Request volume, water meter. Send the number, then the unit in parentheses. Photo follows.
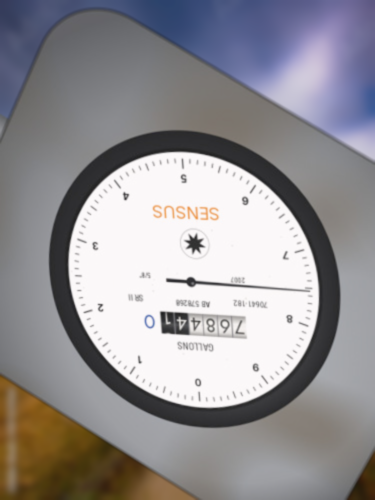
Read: 7684407.5 (gal)
